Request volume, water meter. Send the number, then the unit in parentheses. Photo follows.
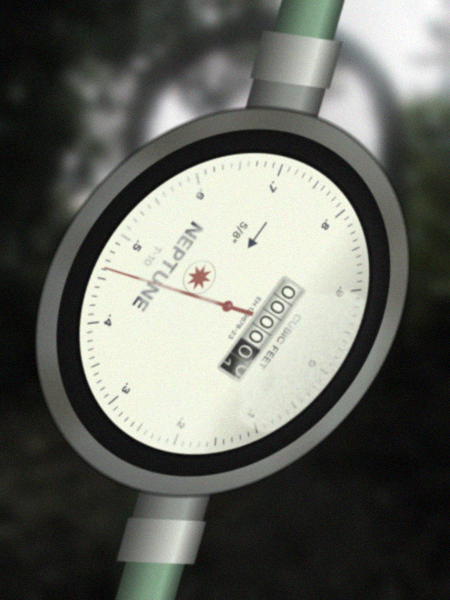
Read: 0.46 (ft³)
